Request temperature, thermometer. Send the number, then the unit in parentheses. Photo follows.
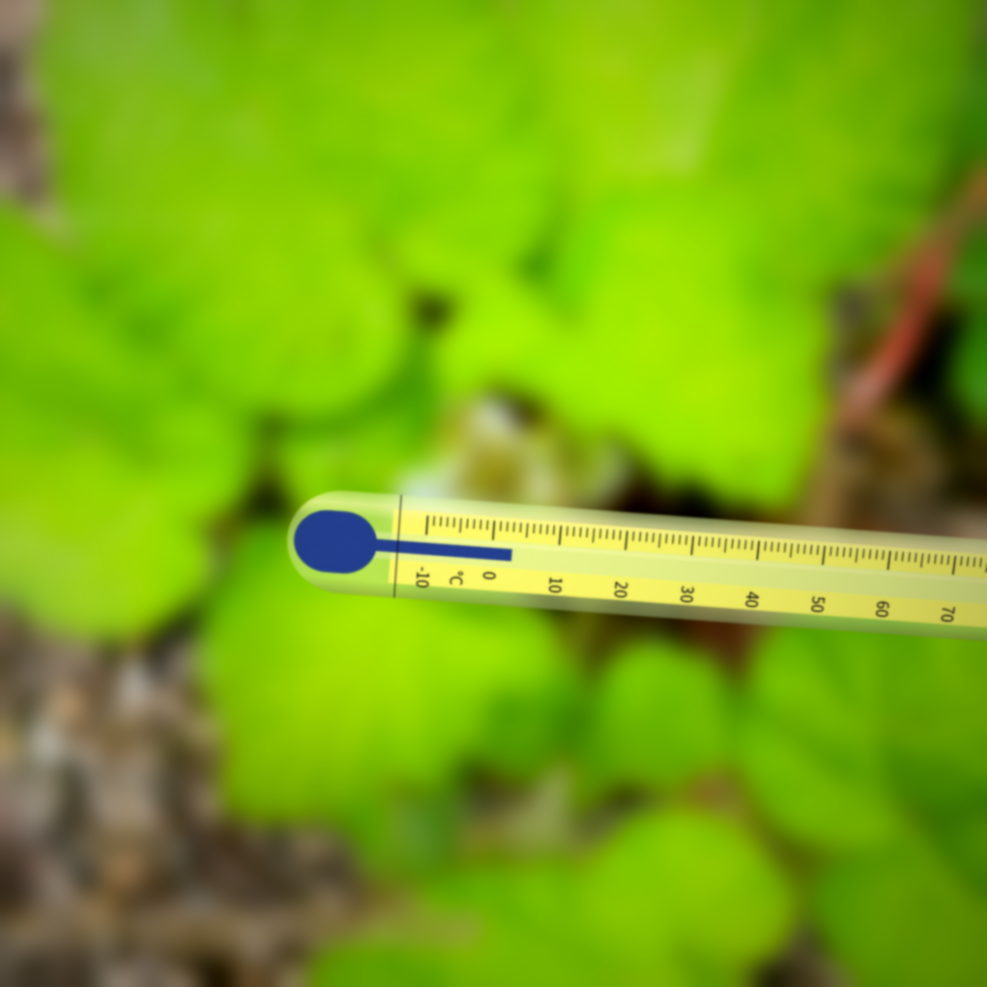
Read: 3 (°C)
